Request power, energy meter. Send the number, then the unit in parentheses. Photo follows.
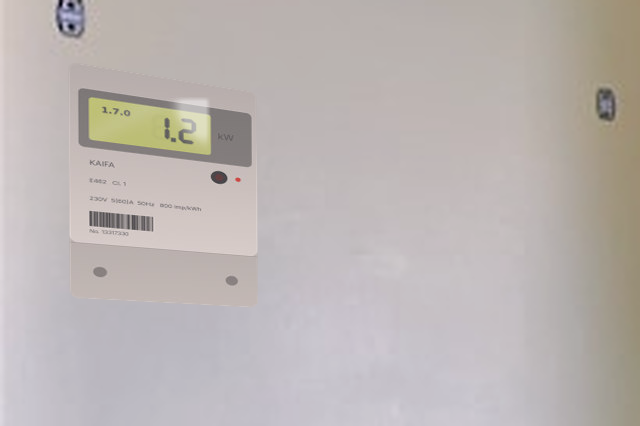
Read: 1.2 (kW)
